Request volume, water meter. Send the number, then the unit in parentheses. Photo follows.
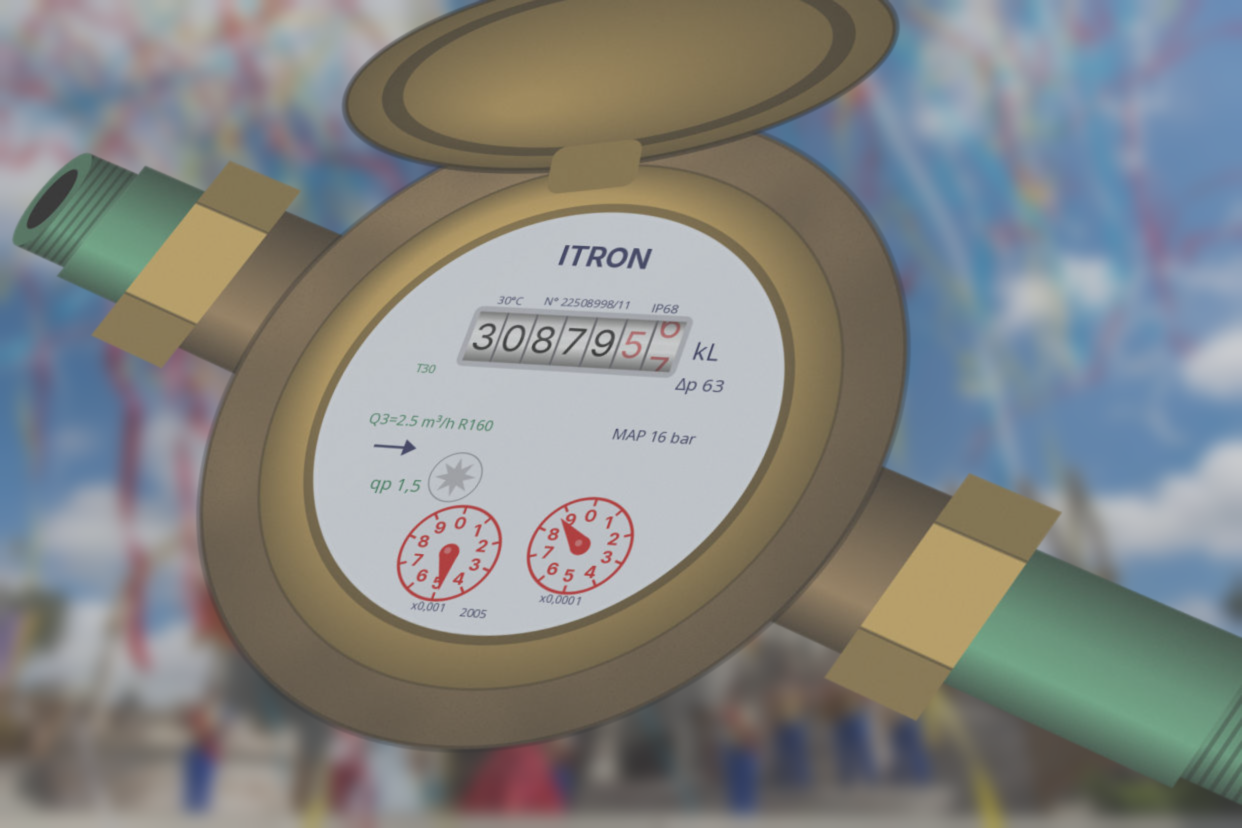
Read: 30879.5648 (kL)
